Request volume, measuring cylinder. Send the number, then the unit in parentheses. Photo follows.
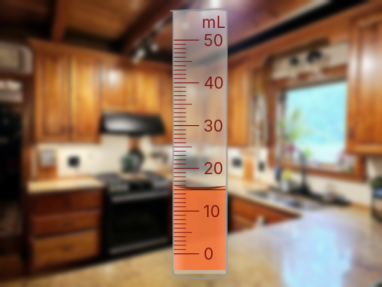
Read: 15 (mL)
